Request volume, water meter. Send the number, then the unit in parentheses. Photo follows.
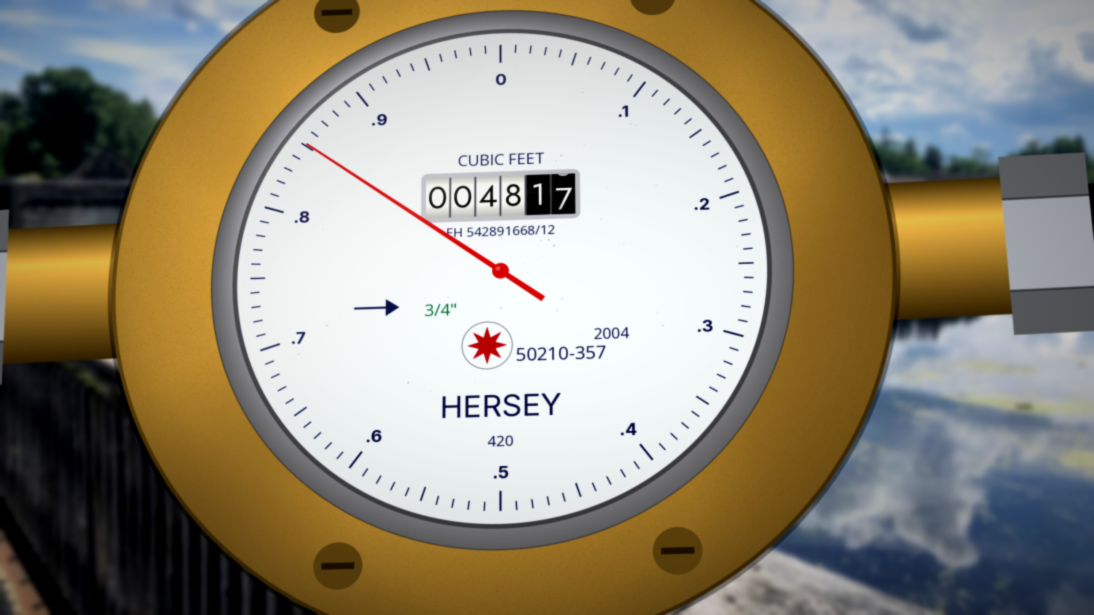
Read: 4816.85 (ft³)
